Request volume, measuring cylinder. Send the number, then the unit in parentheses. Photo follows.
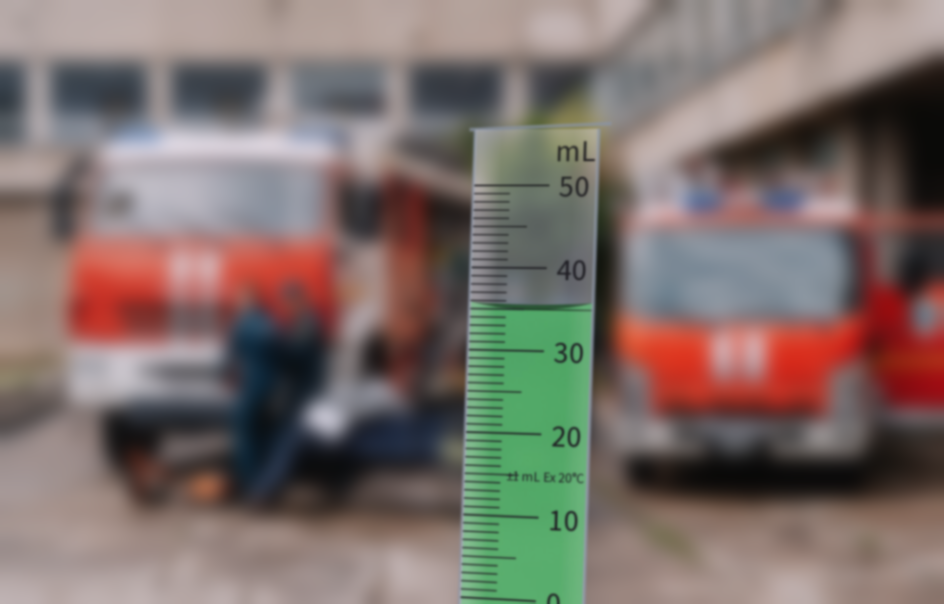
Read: 35 (mL)
